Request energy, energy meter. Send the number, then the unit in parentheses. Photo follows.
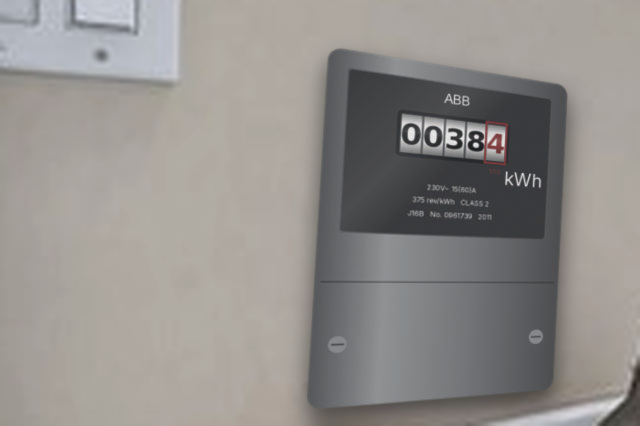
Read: 38.4 (kWh)
